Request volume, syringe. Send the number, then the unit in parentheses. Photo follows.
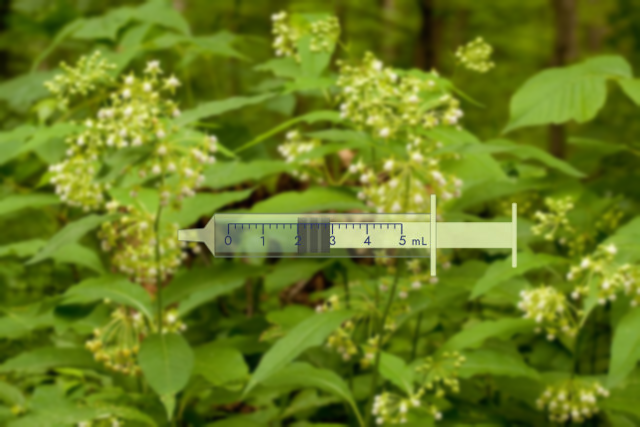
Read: 2 (mL)
